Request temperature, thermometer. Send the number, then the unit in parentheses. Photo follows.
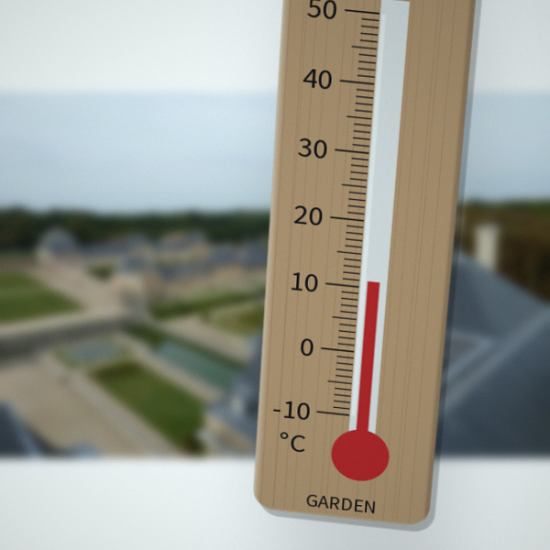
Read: 11 (°C)
